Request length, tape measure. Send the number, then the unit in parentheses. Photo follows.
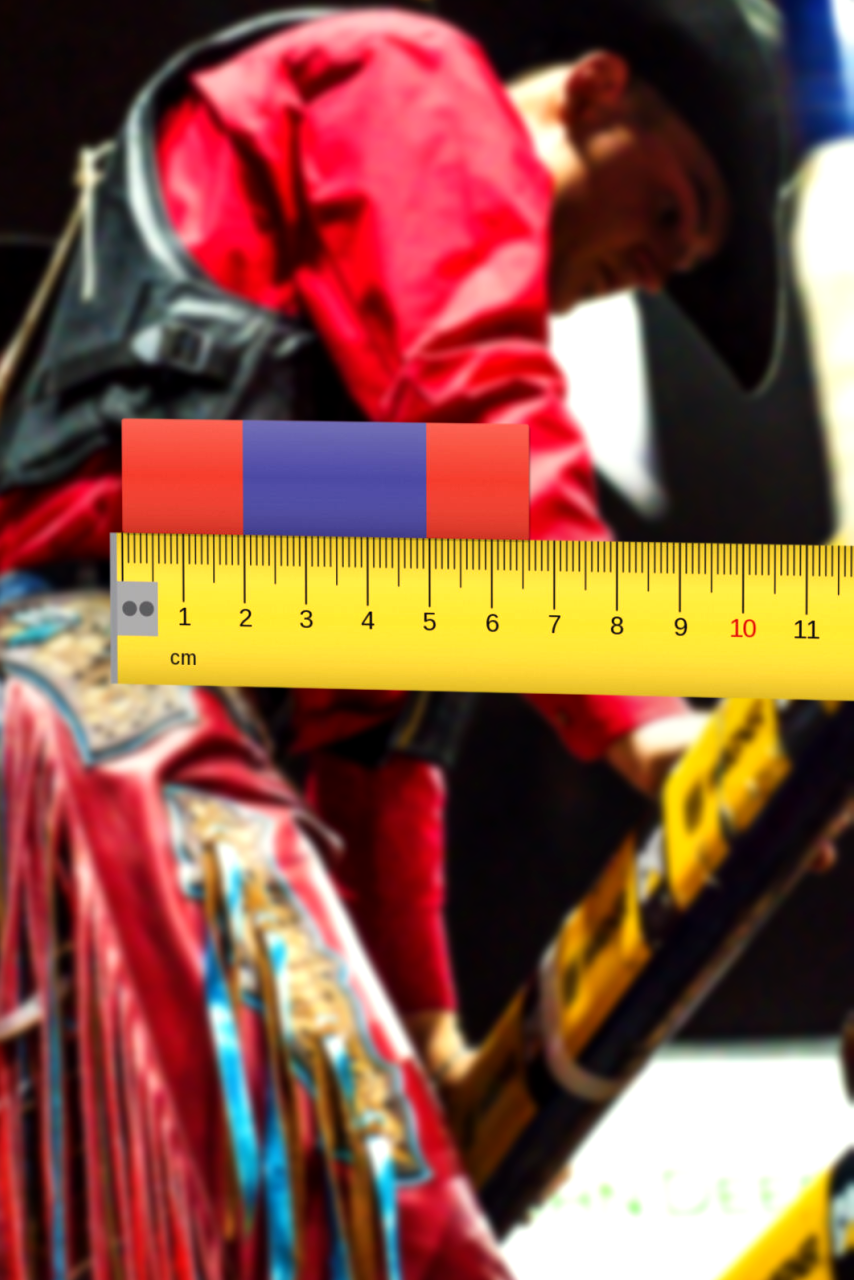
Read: 6.6 (cm)
